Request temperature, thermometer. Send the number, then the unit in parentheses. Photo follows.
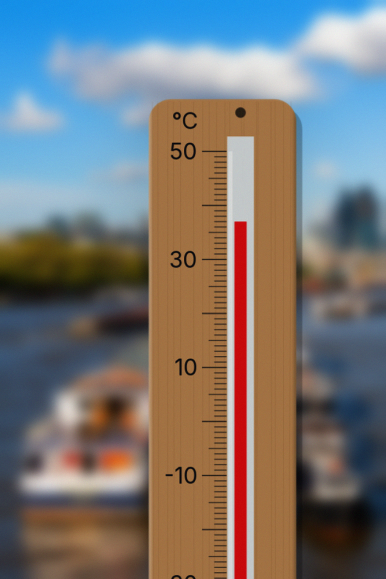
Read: 37 (°C)
